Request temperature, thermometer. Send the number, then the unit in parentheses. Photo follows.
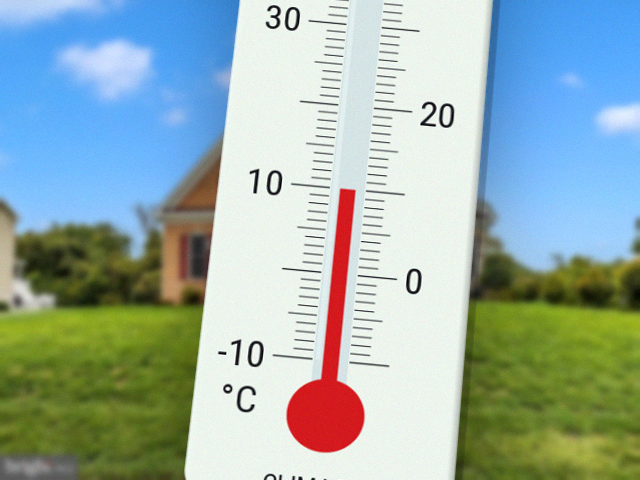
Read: 10 (°C)
